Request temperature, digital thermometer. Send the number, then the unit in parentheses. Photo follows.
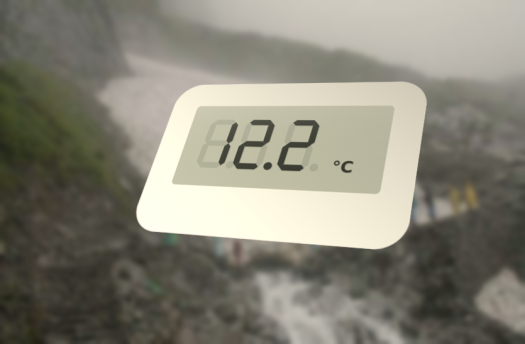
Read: 12.2 (°C)
